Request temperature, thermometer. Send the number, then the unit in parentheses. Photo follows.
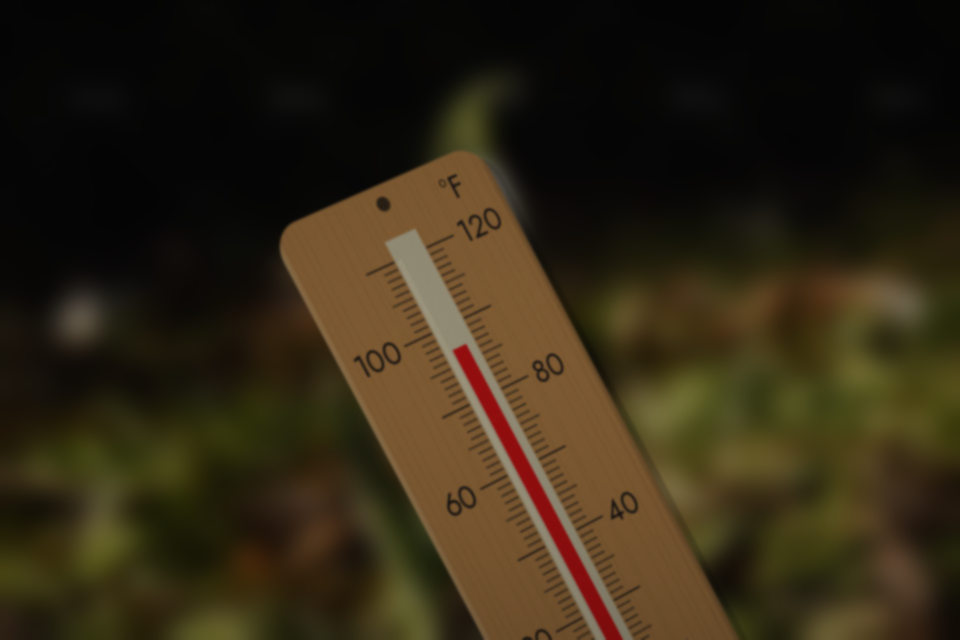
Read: 94 (°F)
